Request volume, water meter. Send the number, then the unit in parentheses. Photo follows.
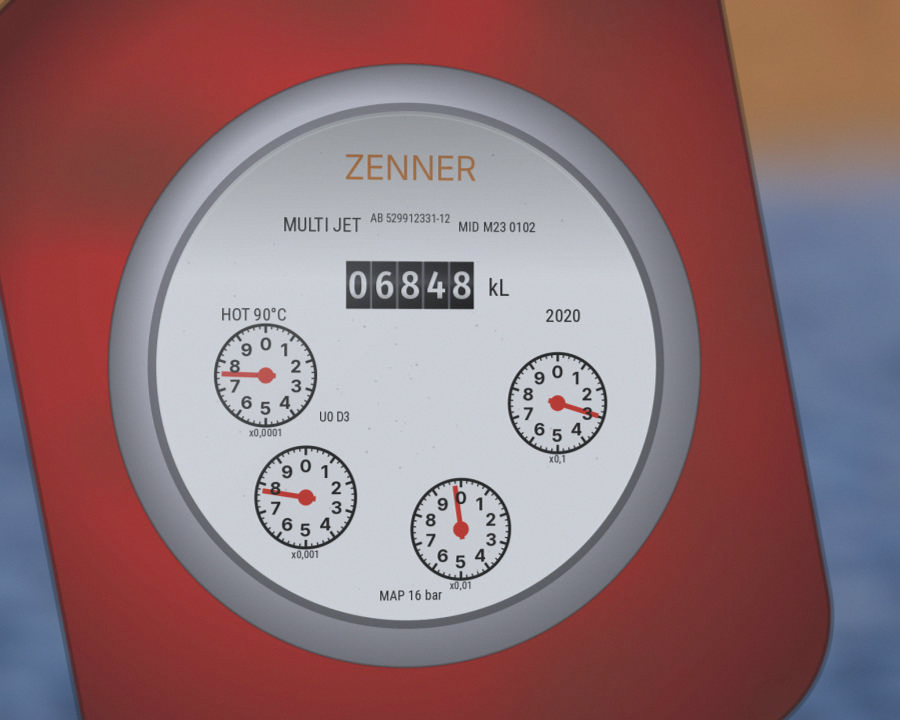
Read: 6848.2977 (kL)
